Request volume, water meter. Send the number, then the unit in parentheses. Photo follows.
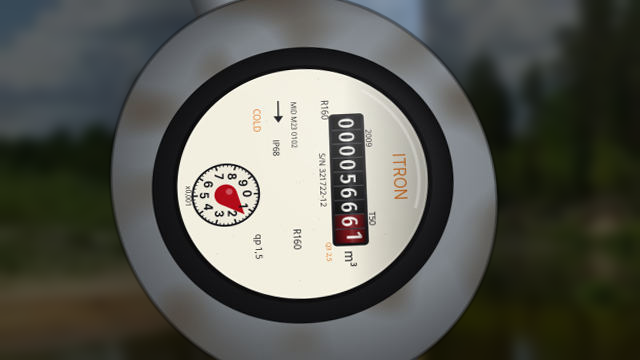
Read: 566.611 (m³)
